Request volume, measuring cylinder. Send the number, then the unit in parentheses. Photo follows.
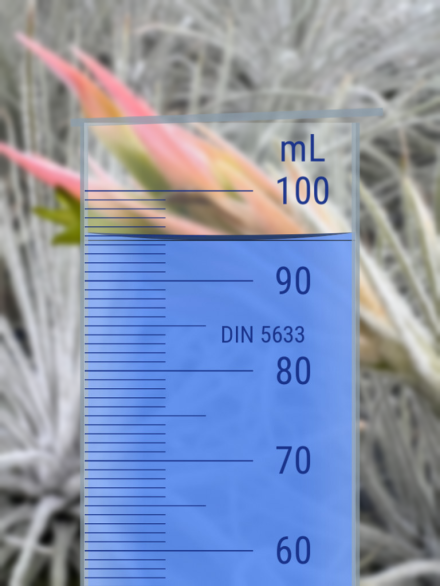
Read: 94.5 (mL)
